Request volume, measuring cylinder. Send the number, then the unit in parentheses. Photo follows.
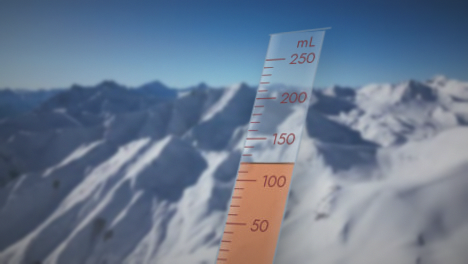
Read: 120 (mL)
